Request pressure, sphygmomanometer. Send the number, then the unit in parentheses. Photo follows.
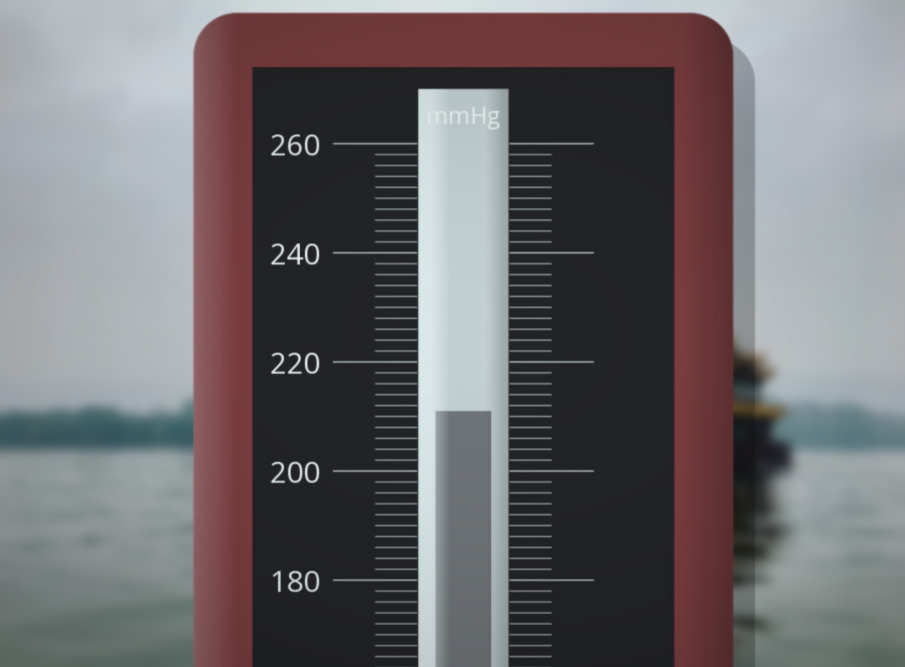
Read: 211 (mmHg)
